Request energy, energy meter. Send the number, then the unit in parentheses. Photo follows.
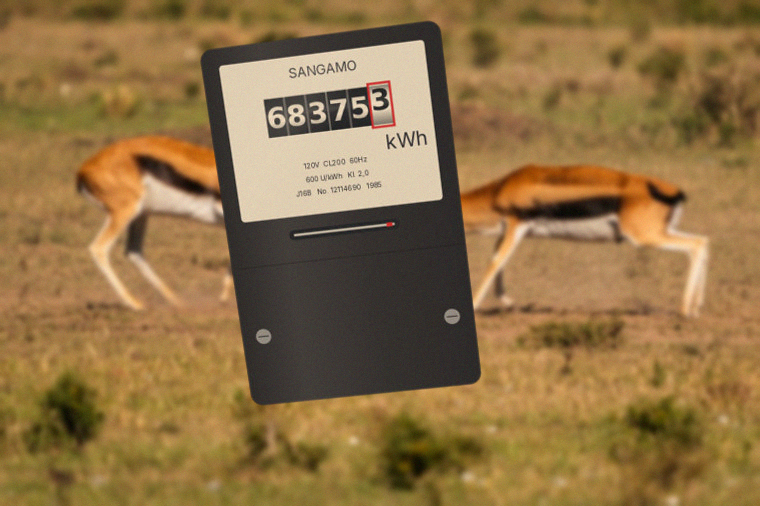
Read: 68375.3 (kWh)
